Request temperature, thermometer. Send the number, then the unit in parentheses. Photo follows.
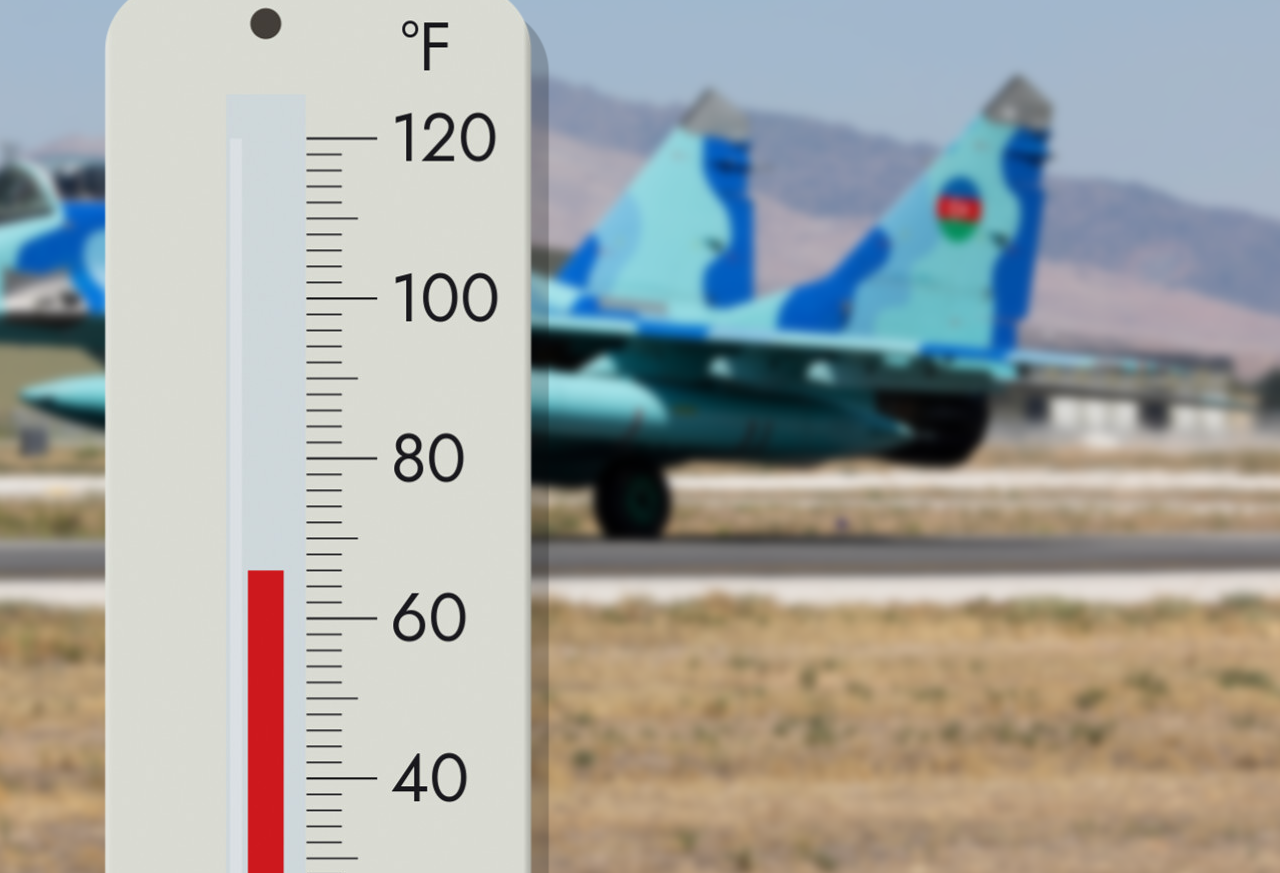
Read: 66 (°F)
